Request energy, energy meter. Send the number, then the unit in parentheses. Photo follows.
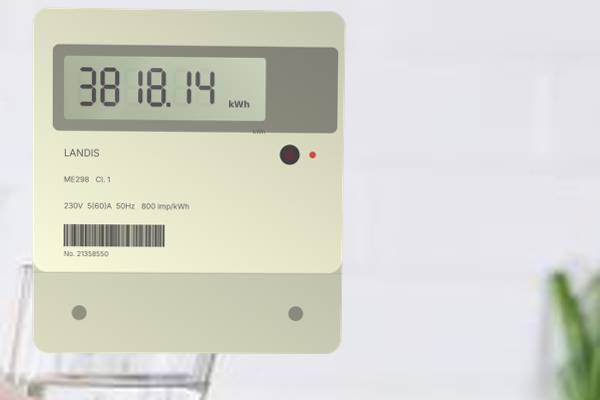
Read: 3818.14 (kWh)
